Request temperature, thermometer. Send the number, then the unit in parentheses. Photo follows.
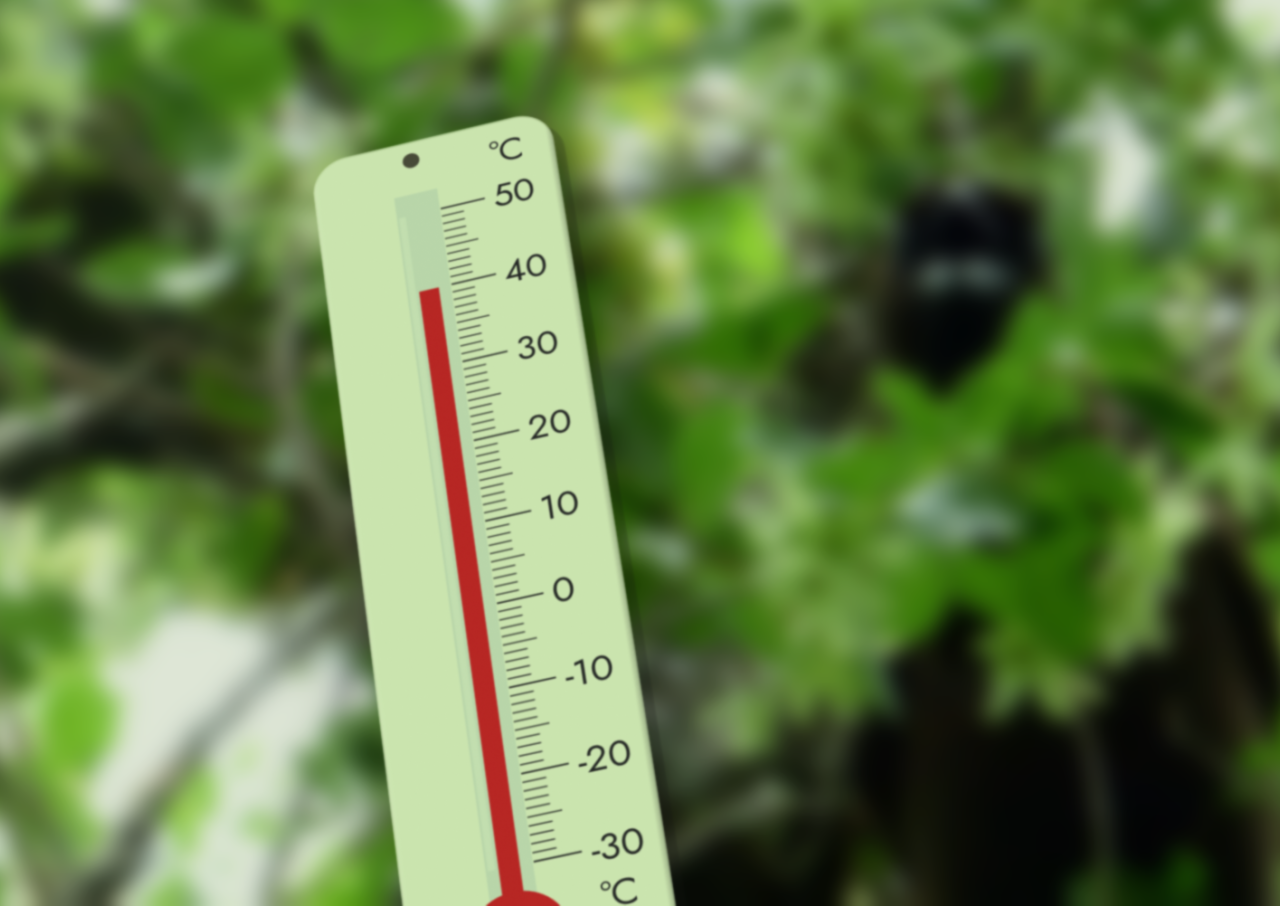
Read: 40 (°C)
